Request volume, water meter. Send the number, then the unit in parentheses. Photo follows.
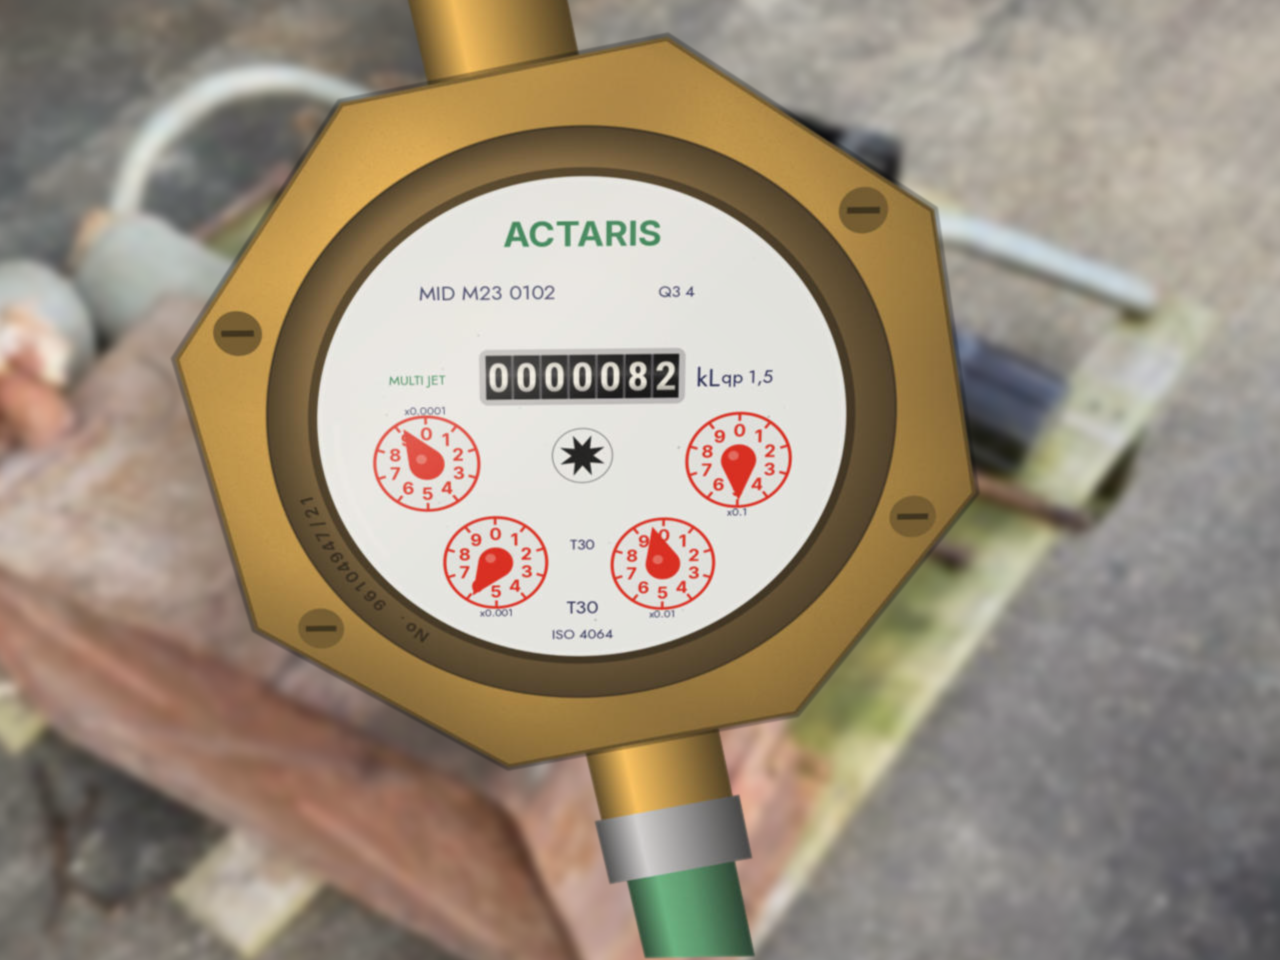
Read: 82.4959 (kL)
